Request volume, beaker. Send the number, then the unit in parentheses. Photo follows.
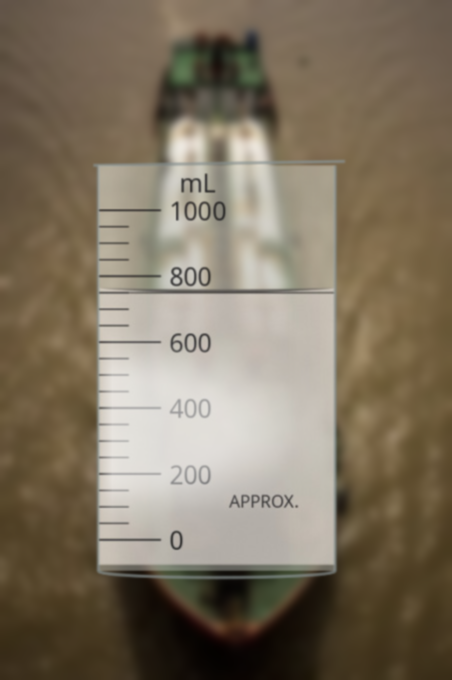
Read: 750 (mL)
